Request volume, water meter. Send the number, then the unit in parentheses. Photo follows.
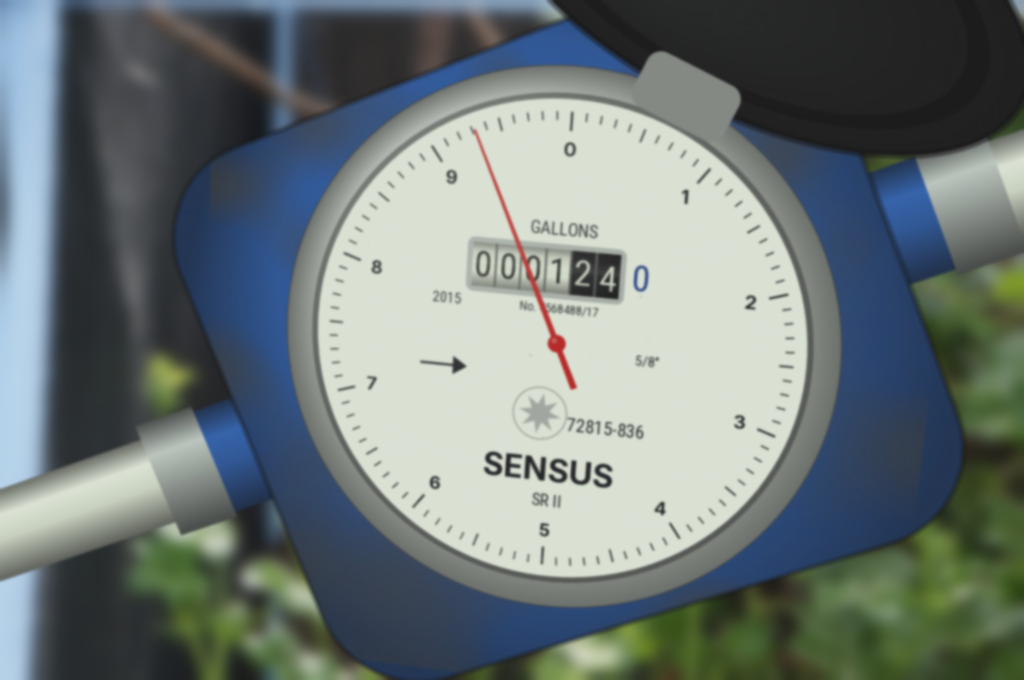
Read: 1239.3 (gal)
